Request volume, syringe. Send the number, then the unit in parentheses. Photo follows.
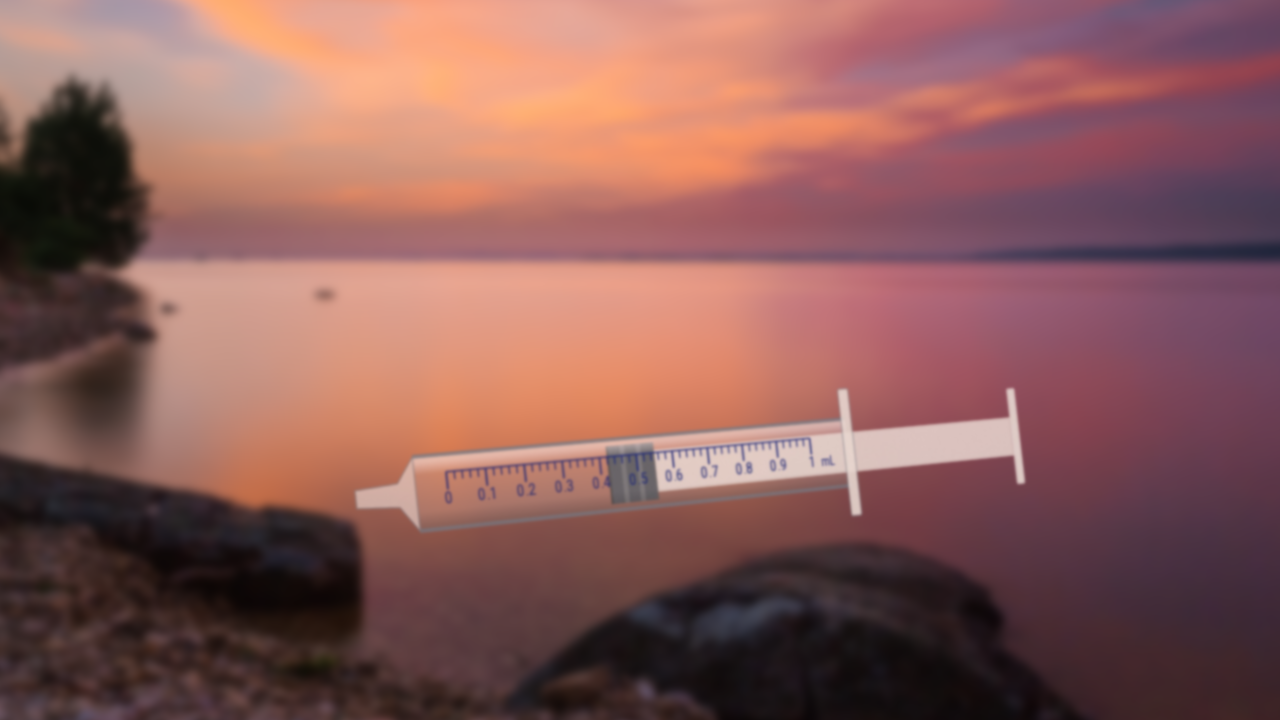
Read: 0.42 (mL)
